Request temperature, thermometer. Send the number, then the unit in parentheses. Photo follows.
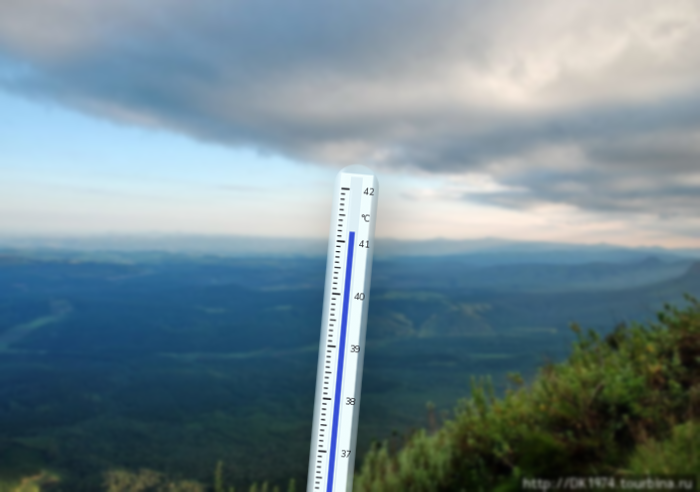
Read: 41.2 (°C)
